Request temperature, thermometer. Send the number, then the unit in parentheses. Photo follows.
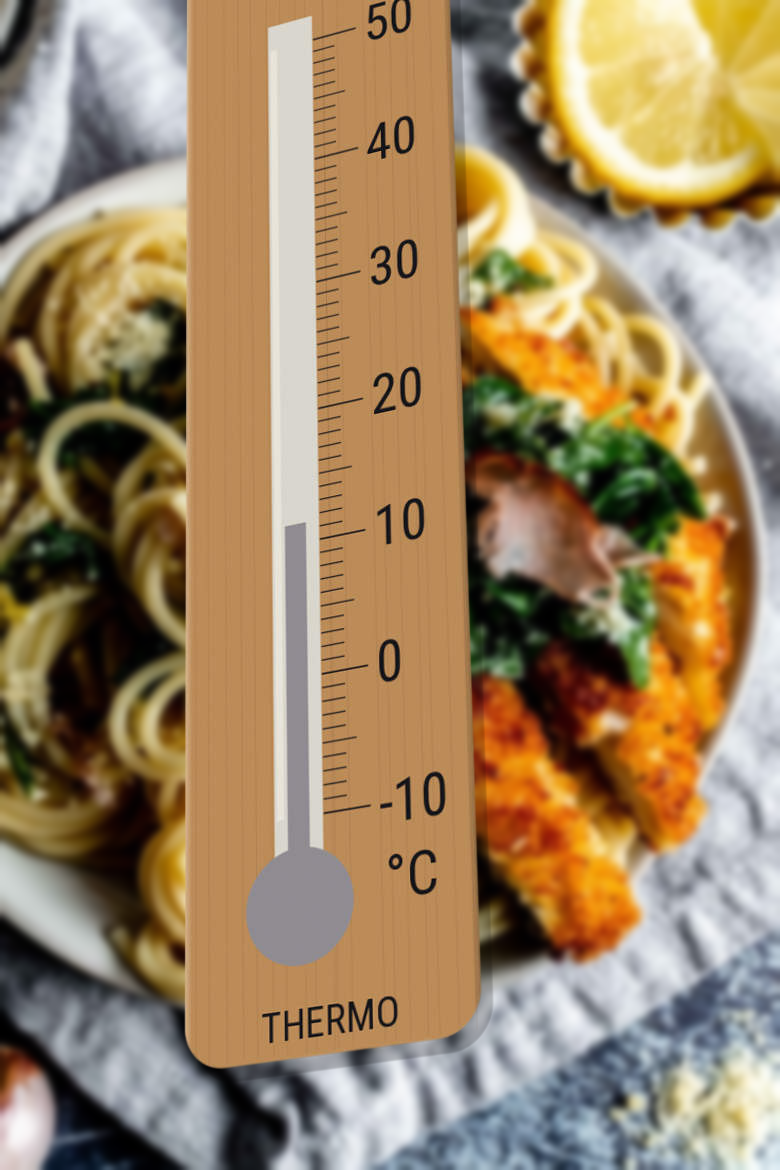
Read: 11.5 (°C)
